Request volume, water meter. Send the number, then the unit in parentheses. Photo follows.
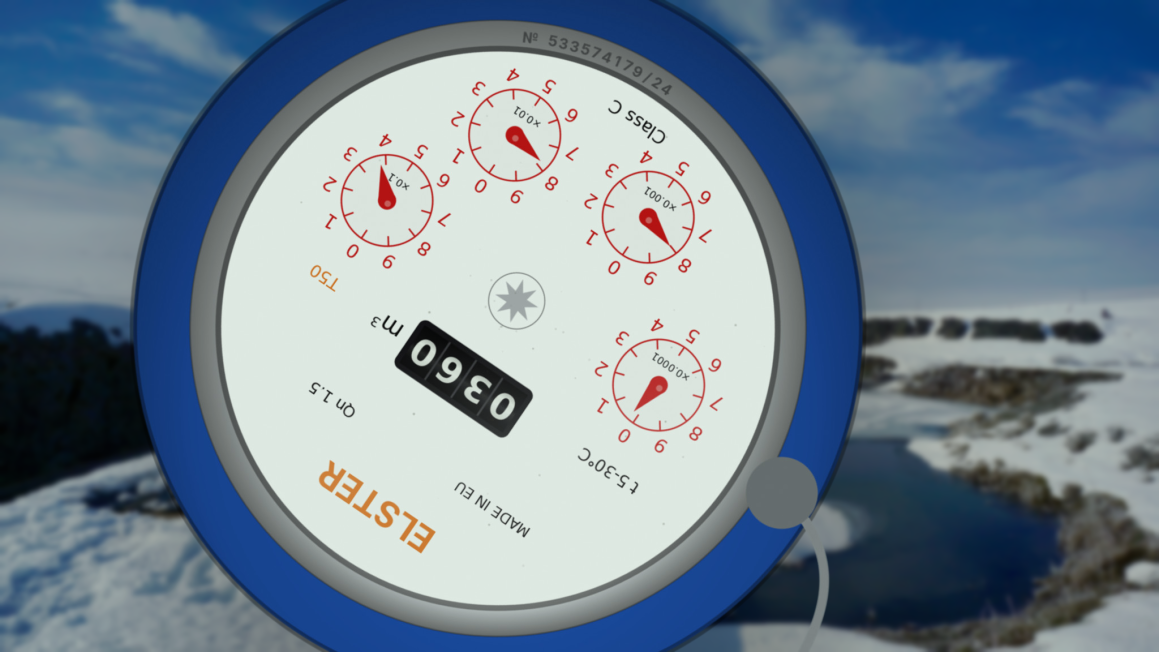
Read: 360.3780 (m³)
